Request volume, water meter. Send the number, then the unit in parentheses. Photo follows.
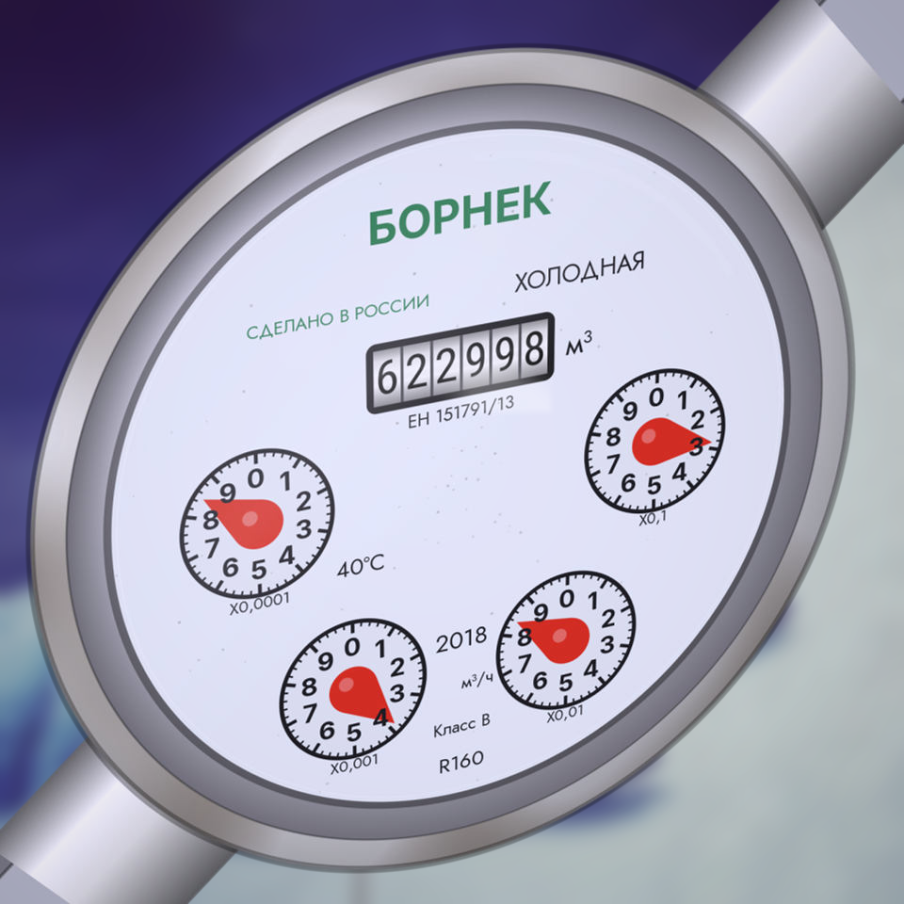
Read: 622998.2838 (m³)
